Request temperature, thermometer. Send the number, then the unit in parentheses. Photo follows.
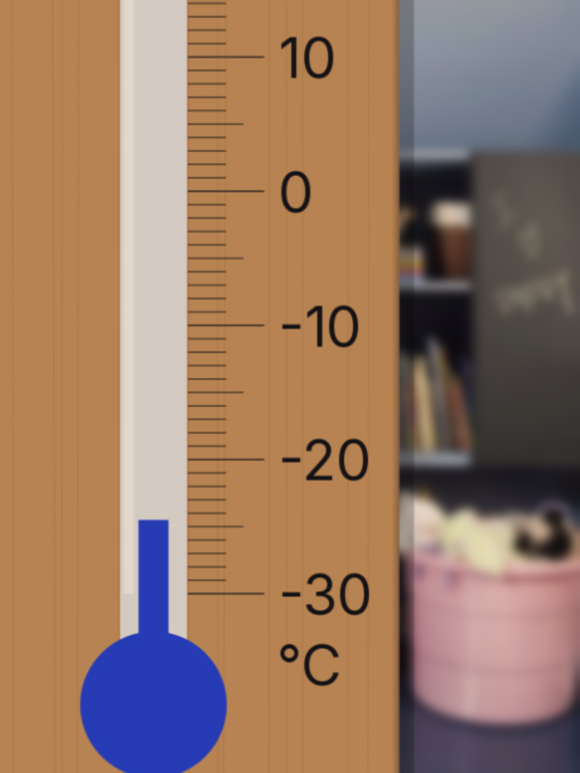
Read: -24.5 (°C)
